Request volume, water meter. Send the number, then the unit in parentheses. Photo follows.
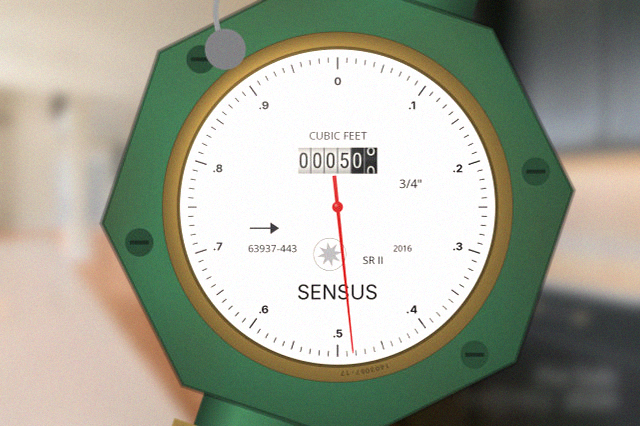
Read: 508.48 (ft³)
